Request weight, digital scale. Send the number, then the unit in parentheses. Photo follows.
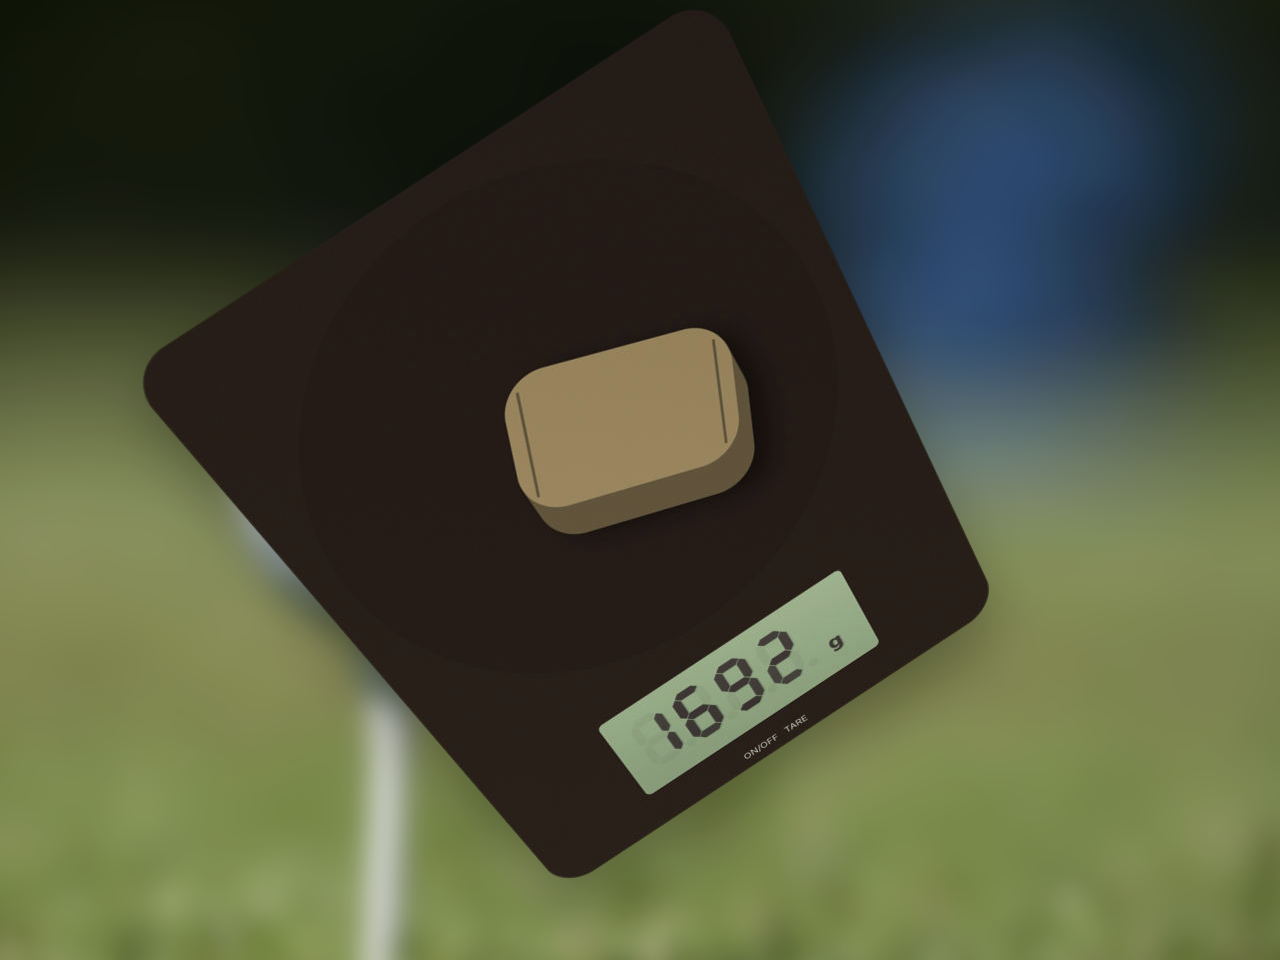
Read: 1692 (g)
